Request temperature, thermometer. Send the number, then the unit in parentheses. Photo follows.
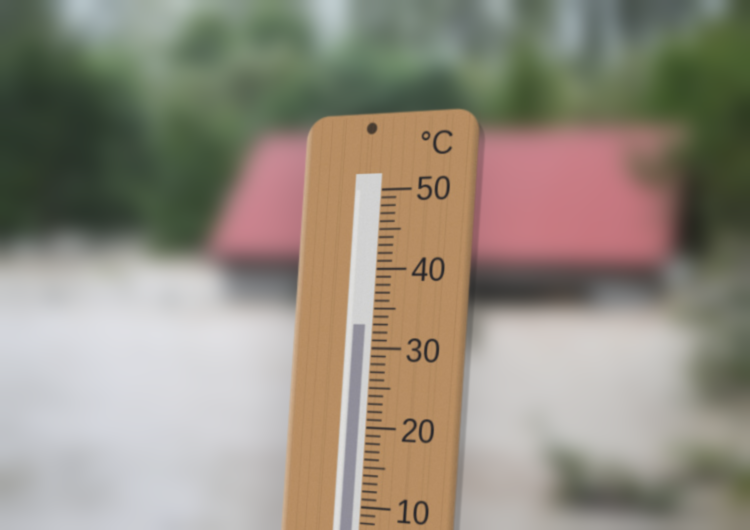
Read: 33 (°C)
